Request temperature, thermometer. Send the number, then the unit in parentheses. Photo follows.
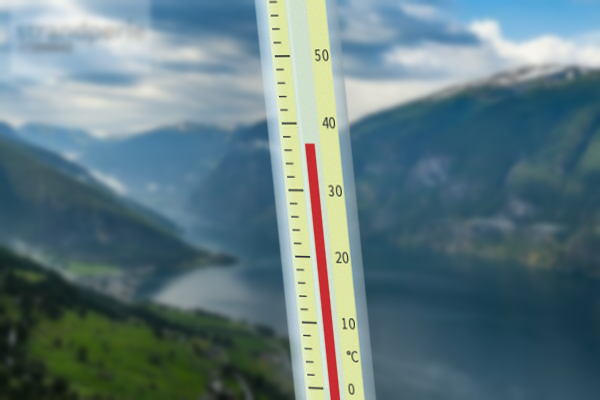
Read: 37 (°C)
